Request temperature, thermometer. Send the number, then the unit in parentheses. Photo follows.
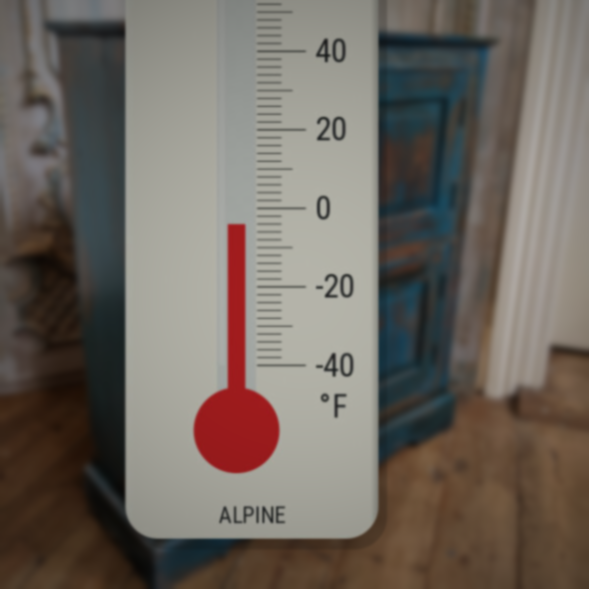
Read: -4 (°F)
